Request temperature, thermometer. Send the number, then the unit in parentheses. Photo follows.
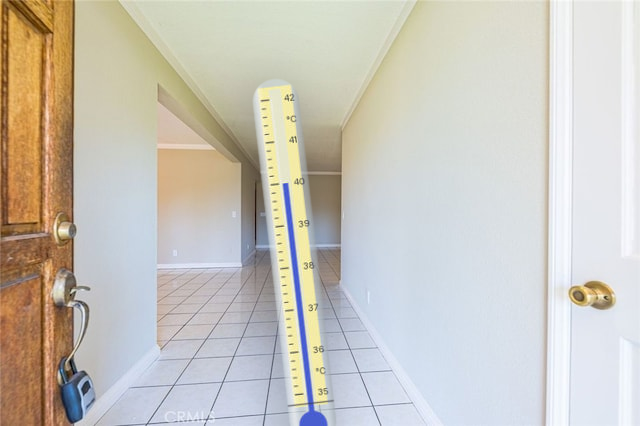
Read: 40 (°C)
